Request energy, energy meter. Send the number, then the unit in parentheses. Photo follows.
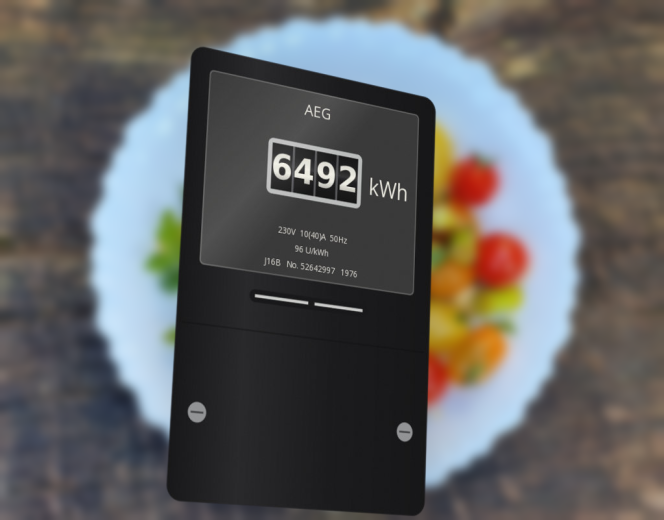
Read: 6492 (kWh)
